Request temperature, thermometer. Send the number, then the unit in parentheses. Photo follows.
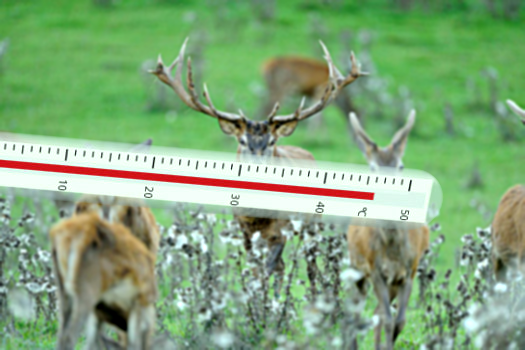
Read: 46 (°C)
